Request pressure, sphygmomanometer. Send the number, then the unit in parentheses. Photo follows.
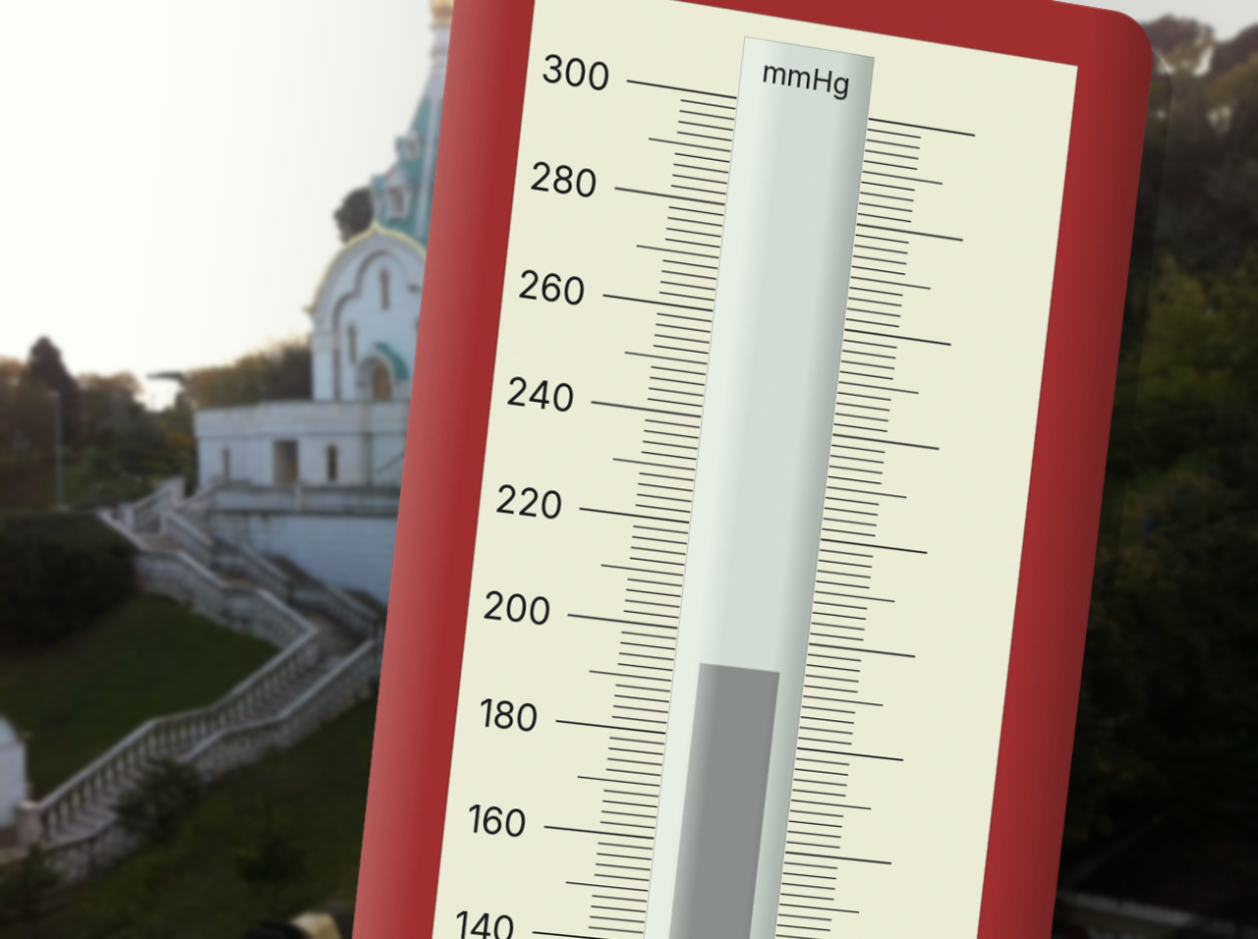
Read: 194 (mmHg)
